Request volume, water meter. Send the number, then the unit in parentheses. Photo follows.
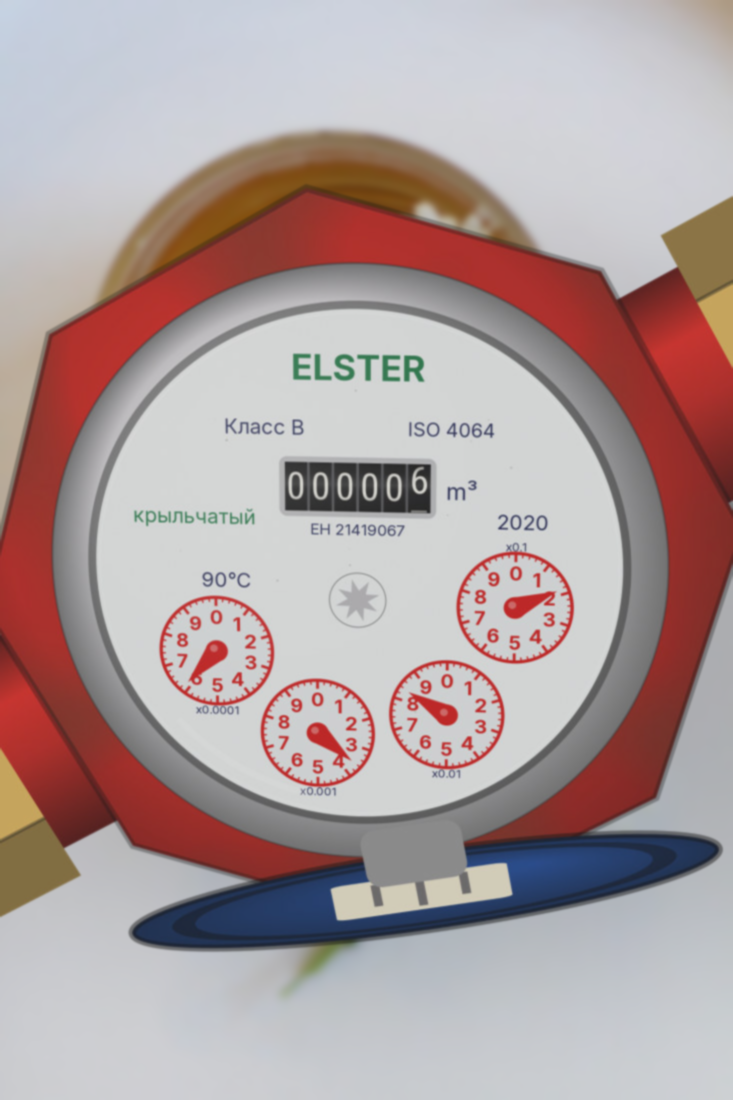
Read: 6.1836 (m³)
